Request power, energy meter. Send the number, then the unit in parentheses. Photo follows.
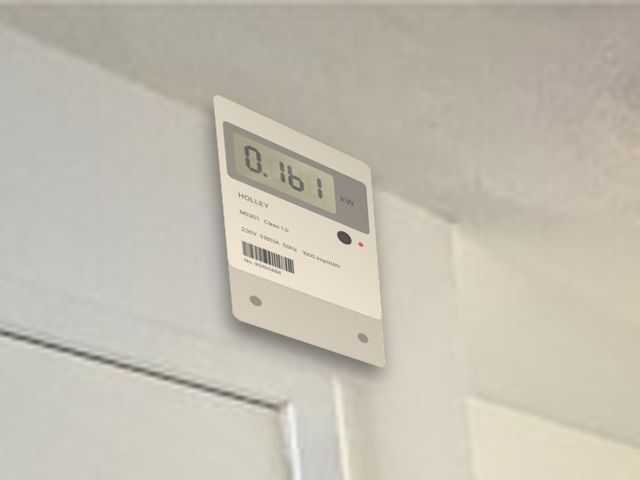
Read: 0.161 (kW)
